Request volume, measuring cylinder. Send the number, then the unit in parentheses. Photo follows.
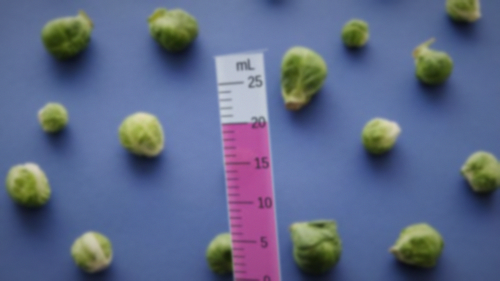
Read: 20 (mL)
